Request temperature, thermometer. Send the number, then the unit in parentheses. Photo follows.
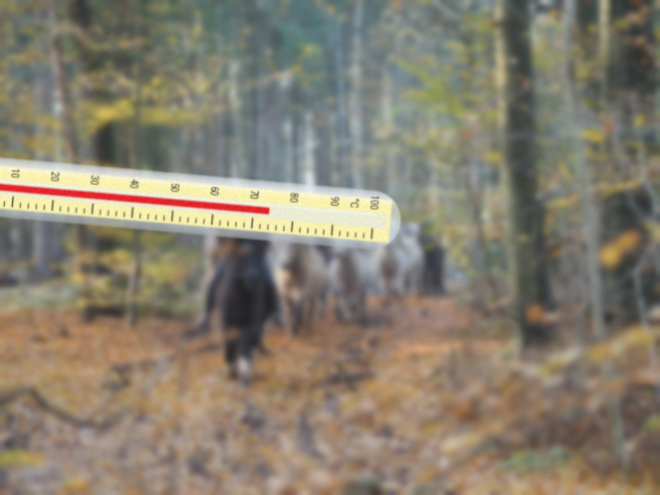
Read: 74 (°C)
